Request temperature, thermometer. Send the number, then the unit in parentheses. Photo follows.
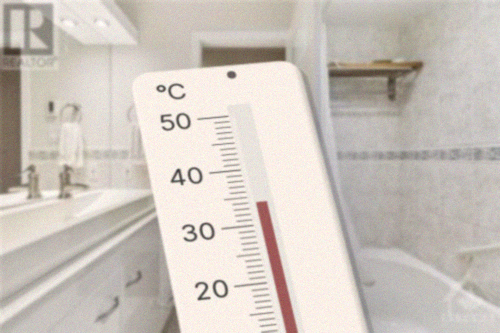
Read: 34 (°C)
